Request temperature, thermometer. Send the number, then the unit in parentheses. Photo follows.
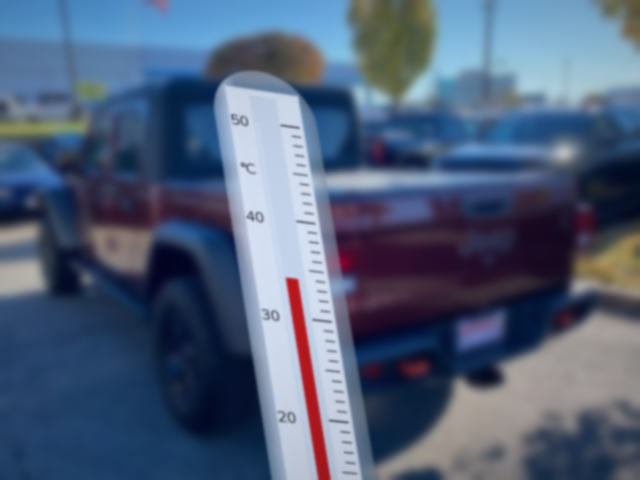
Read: 34 (°C)
